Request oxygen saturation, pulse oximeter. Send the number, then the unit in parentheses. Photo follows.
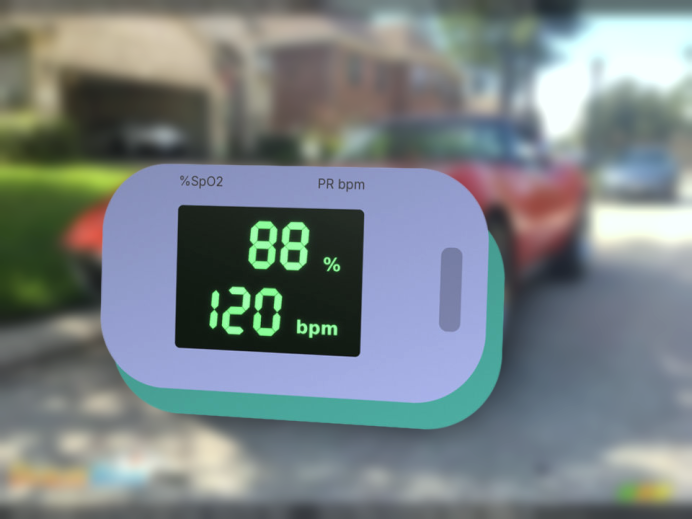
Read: 88 (%)
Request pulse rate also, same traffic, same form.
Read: 120 (bpm)
